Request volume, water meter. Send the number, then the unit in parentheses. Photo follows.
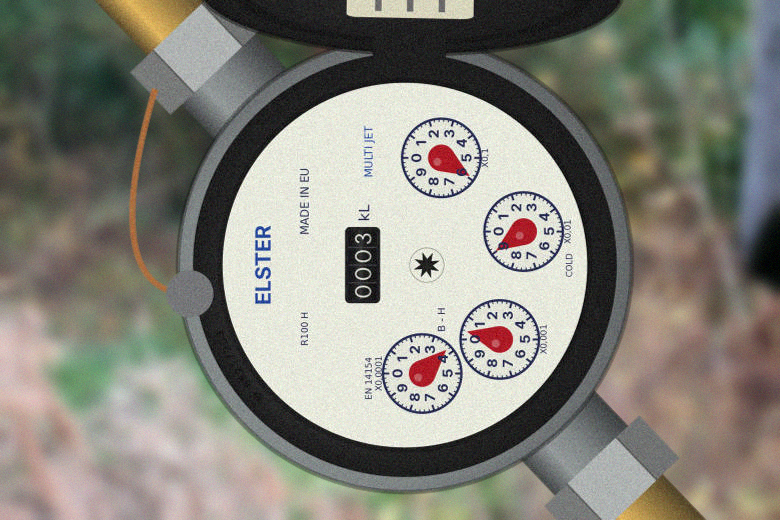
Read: 3.5903 (kL)
